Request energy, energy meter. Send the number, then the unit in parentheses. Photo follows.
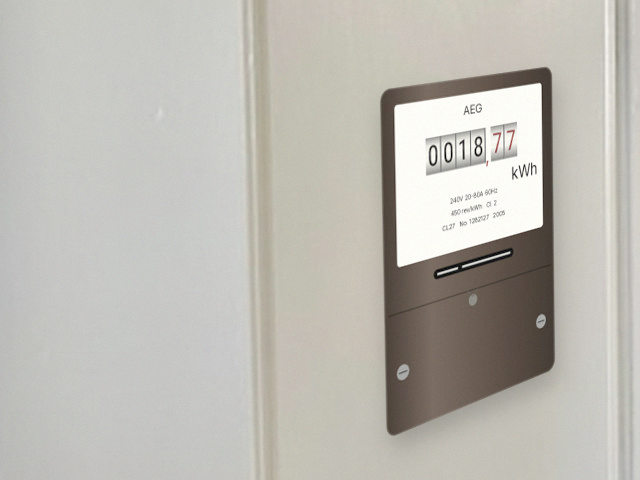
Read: 18.77 (kWh)
